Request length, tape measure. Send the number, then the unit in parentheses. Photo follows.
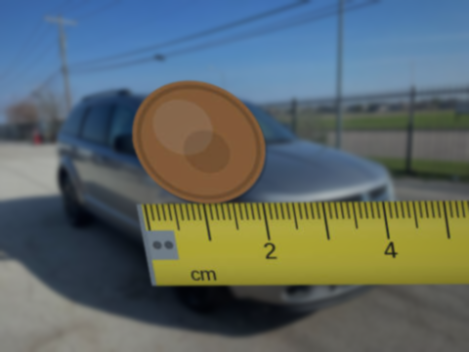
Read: 2.2 (cm)
